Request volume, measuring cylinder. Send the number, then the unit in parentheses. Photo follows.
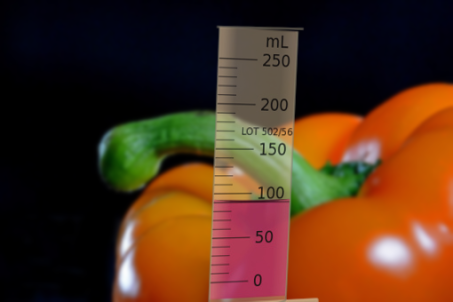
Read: 90 (mL)
